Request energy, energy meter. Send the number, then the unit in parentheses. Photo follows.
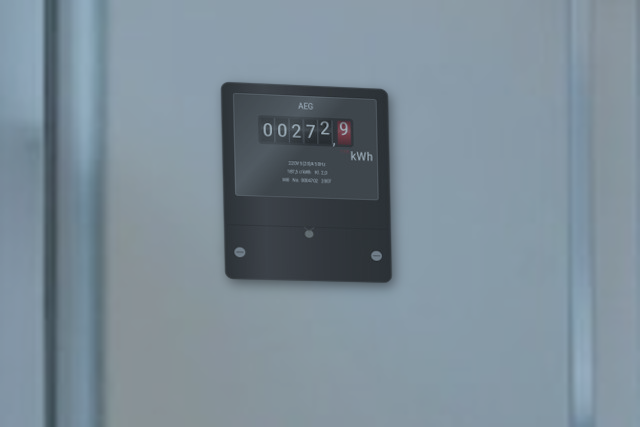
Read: 272.9 (kWh)
